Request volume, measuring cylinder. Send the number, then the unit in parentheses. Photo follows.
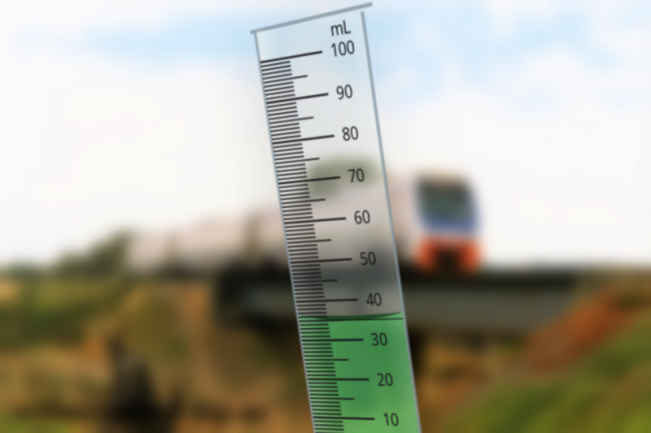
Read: 35 (mL)
